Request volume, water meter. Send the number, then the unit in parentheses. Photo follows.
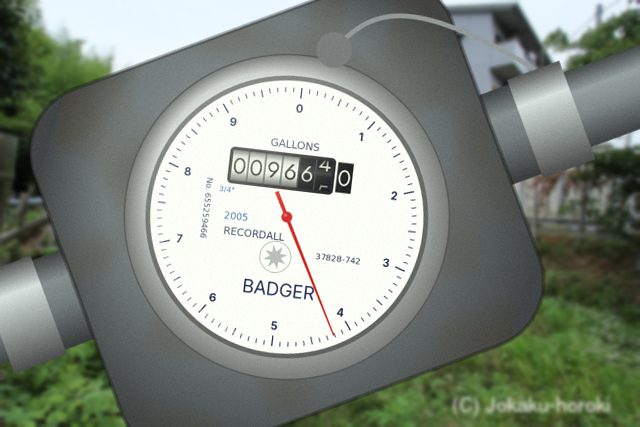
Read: 96644.2 (gal)
